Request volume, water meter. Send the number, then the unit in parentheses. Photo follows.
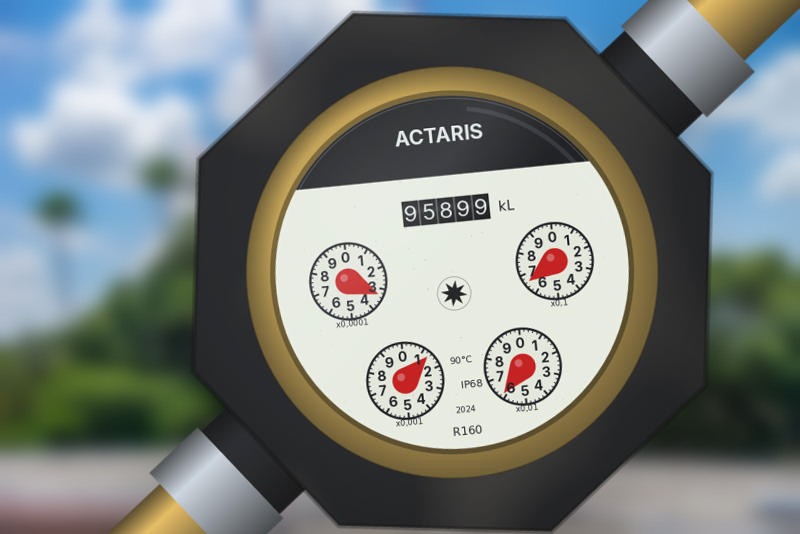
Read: 95899.6613 (kL)
